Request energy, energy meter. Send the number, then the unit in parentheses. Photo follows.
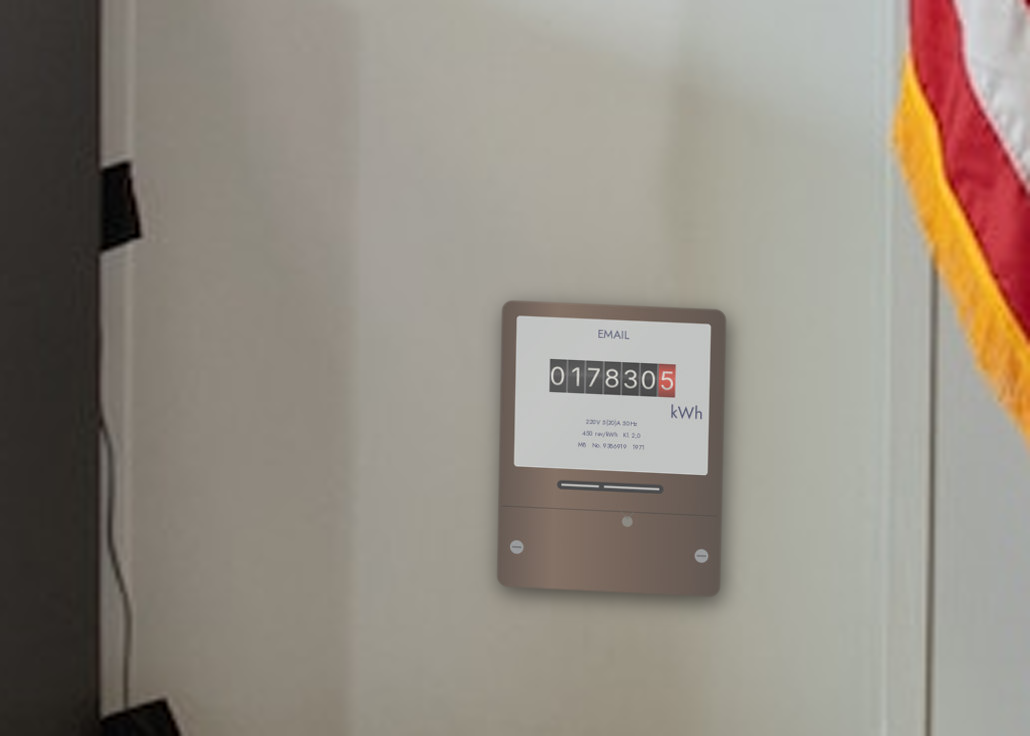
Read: 17830.5 (kWh)
